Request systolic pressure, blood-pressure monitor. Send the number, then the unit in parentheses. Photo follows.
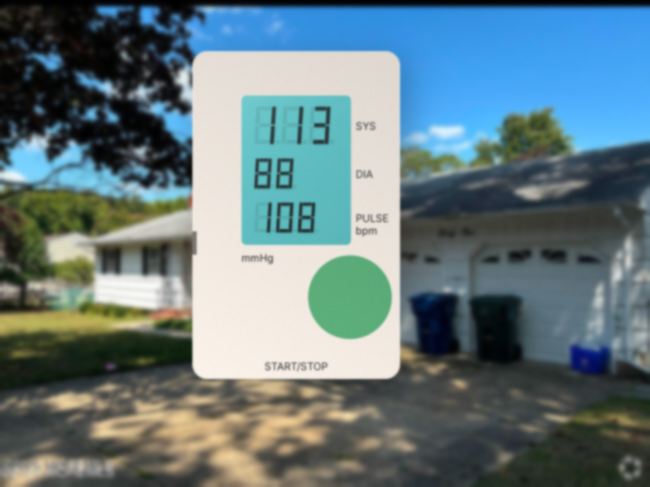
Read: 113 (mmHg)
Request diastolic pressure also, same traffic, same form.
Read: 88 (mmHg)
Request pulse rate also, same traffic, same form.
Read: 108 (bpm)
